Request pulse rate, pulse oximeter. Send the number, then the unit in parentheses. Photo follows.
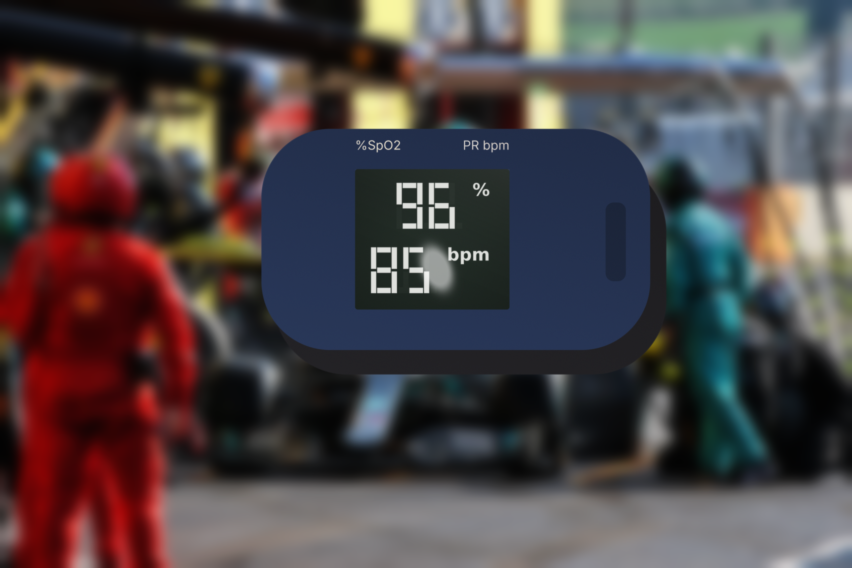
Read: 85 (bpm)
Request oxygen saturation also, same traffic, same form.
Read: 96 (%)
